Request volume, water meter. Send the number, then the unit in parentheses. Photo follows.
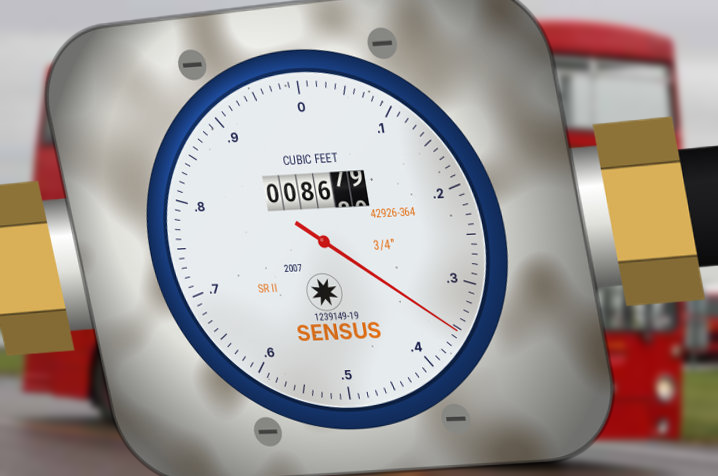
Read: 8679.35 (ft³)
